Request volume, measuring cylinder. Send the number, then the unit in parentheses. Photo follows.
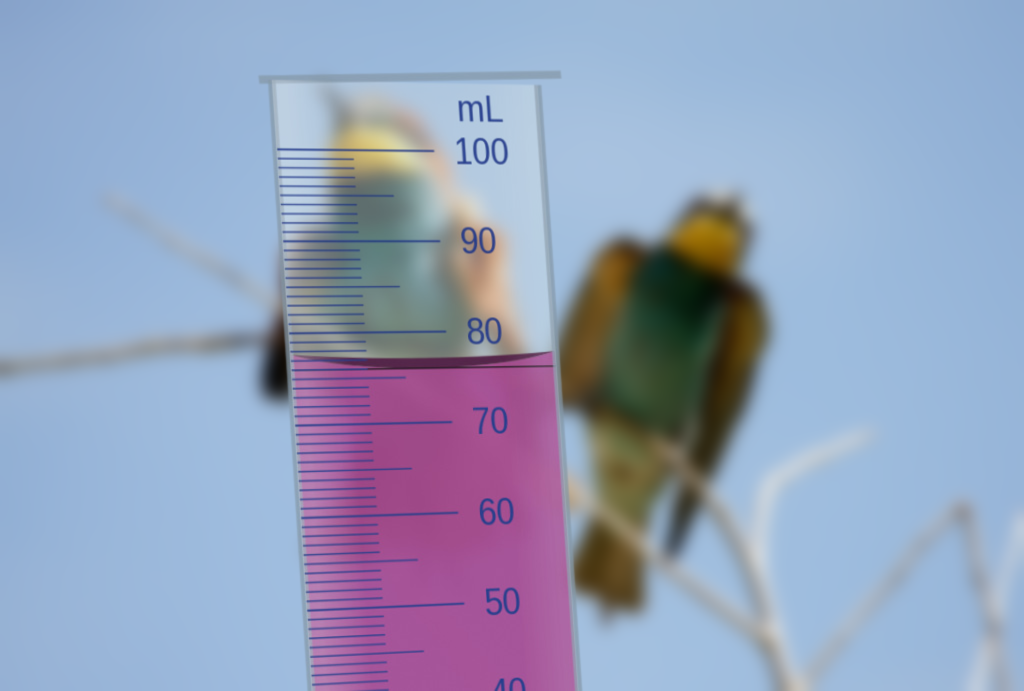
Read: 76 (mL)
